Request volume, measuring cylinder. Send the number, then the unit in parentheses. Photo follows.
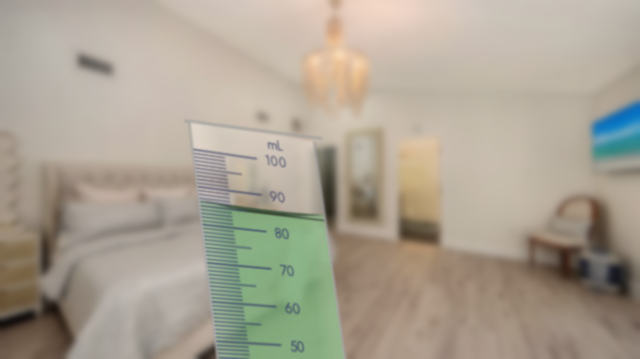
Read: 85 (mL)
